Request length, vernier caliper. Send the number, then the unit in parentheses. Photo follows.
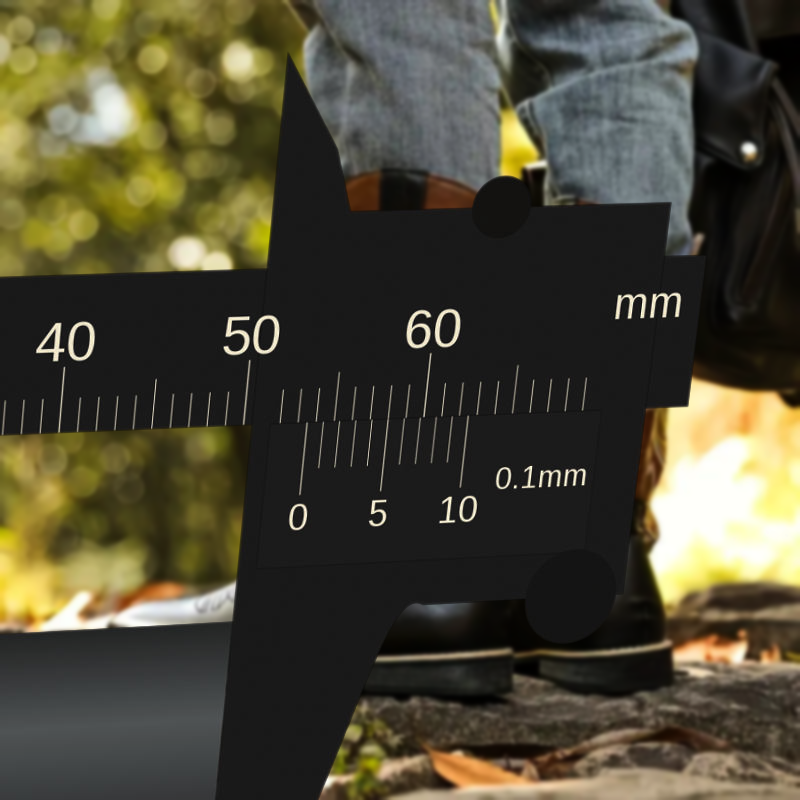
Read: 53.5 (mm)
